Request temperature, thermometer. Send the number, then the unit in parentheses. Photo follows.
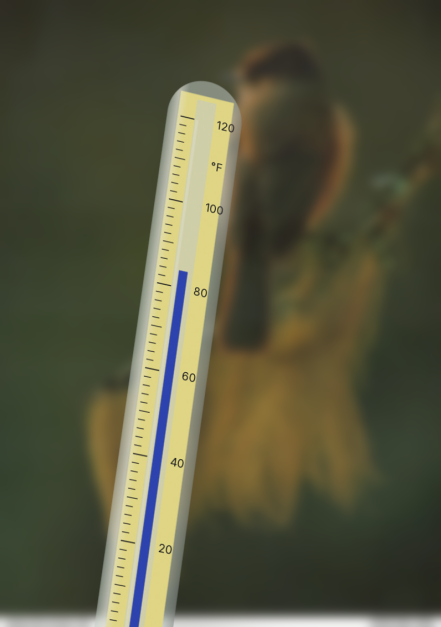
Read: 84 (°F)
